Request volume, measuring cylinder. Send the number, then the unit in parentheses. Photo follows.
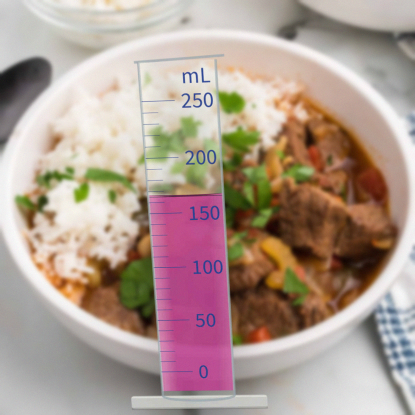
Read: 165 (mL)
